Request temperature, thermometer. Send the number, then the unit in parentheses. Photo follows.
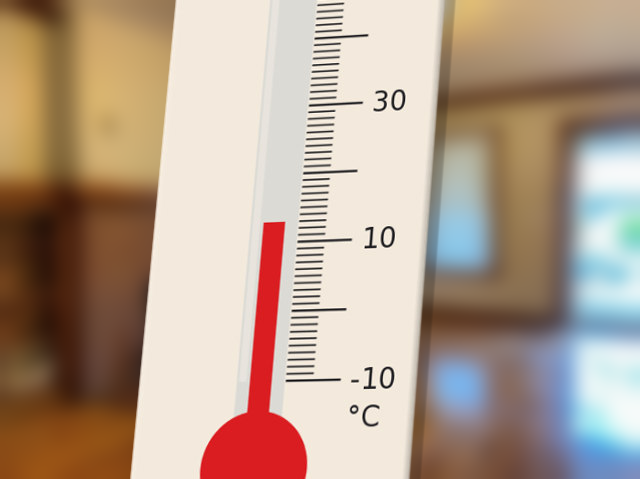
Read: 13 (°C)
